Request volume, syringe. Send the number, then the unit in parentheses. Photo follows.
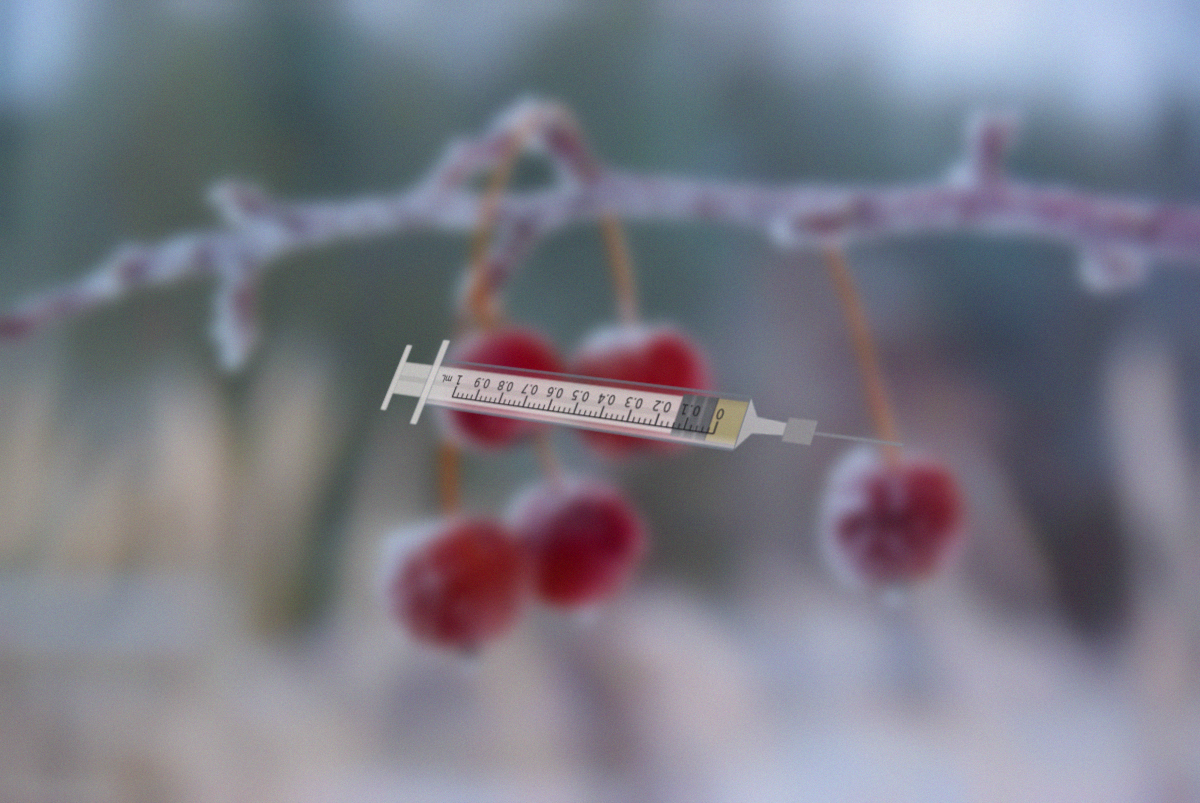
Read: 0.02 (mL)
